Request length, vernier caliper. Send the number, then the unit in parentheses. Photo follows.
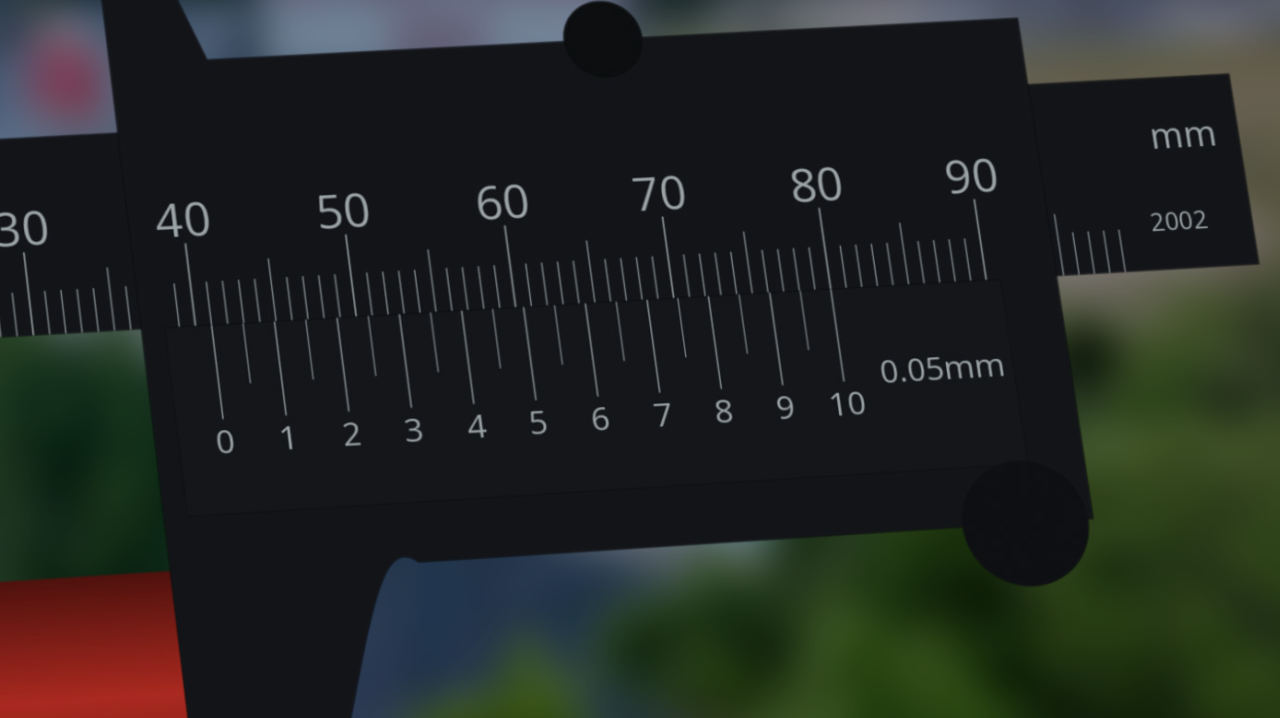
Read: 41.0 (mm)
